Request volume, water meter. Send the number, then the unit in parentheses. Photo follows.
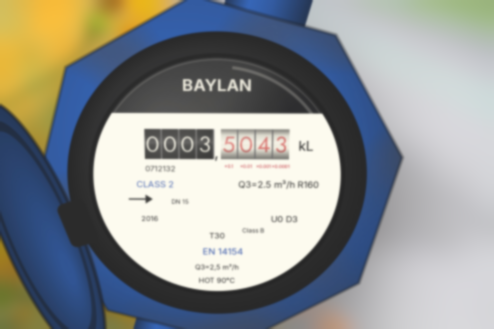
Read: 3.5043 (kL)
